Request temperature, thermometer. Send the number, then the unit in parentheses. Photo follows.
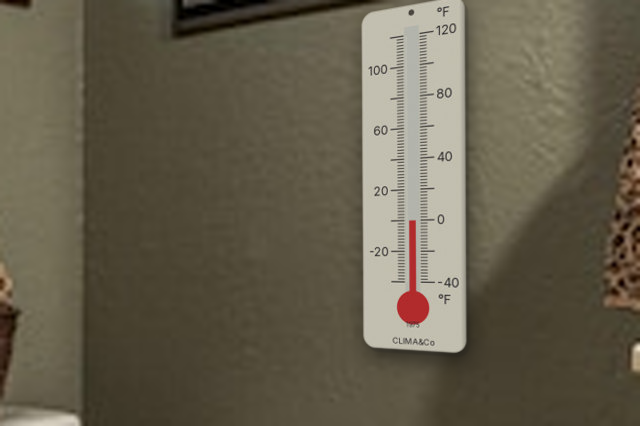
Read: 0 (°F)
